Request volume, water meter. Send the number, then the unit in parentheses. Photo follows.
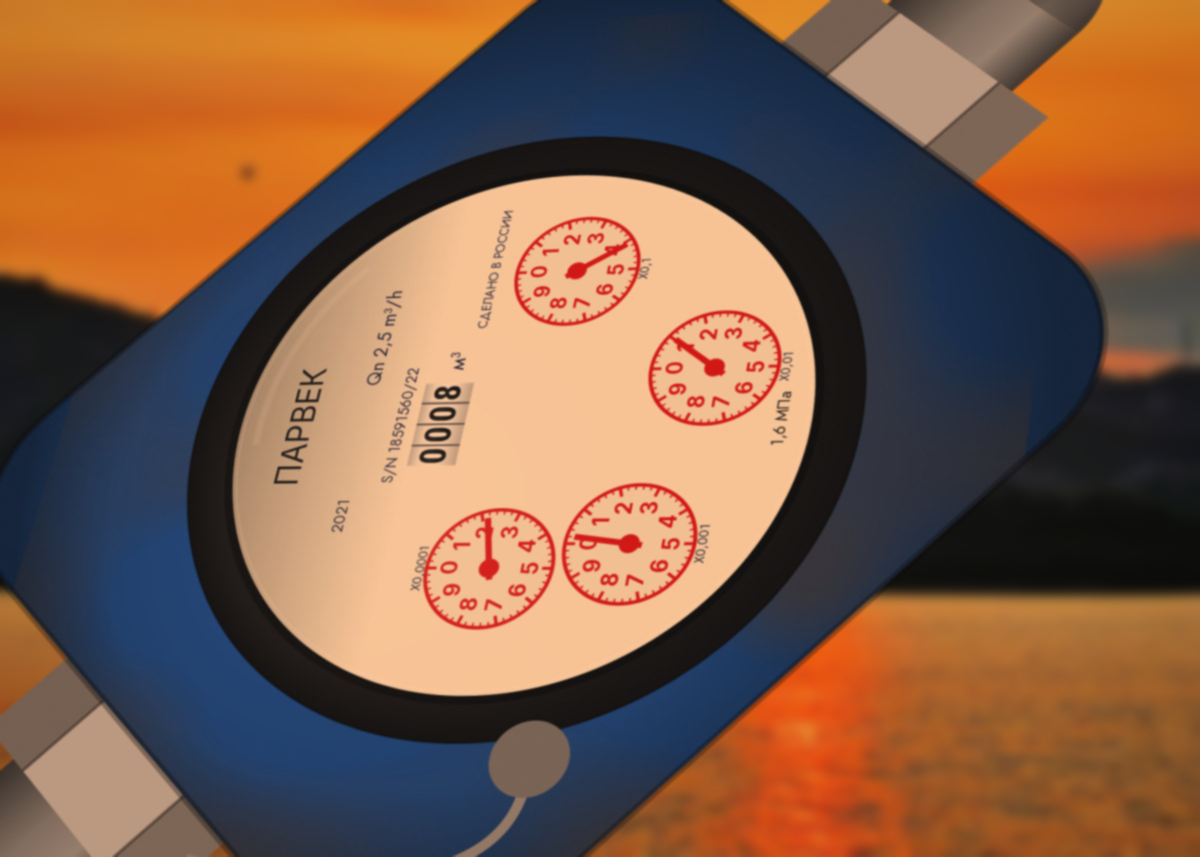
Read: 8.4102 (m³)
